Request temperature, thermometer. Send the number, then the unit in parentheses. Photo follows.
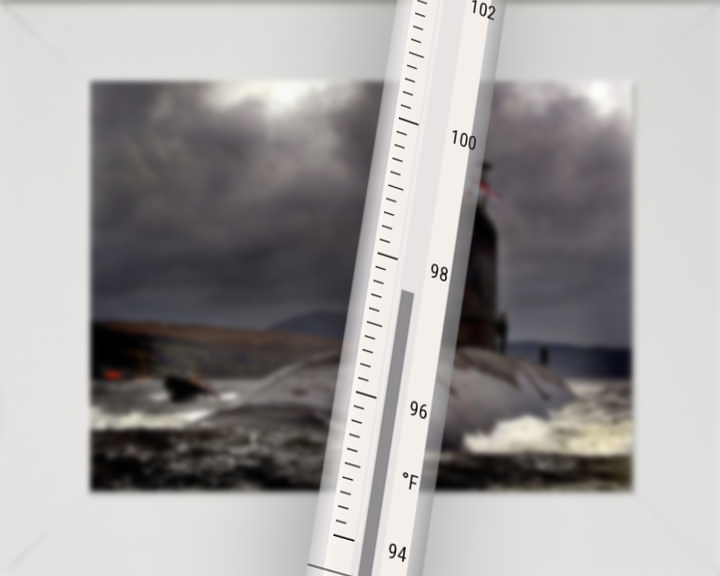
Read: 97.6 (°F)
